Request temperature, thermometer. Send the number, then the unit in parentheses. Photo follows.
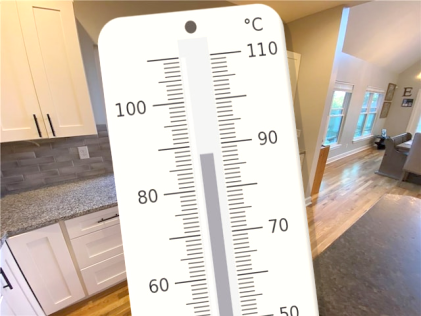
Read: 88 (°C)
